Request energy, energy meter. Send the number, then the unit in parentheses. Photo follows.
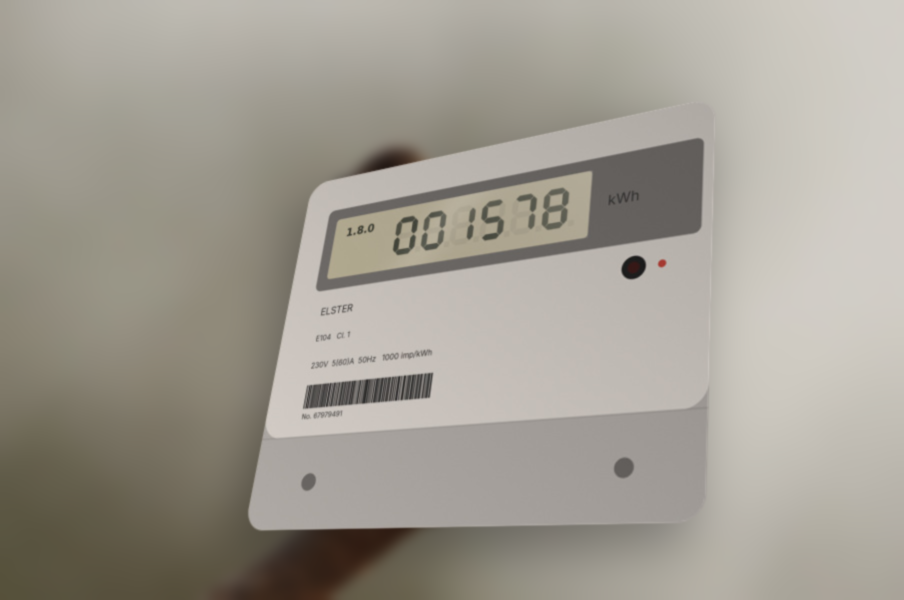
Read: 1578 (kWh)
